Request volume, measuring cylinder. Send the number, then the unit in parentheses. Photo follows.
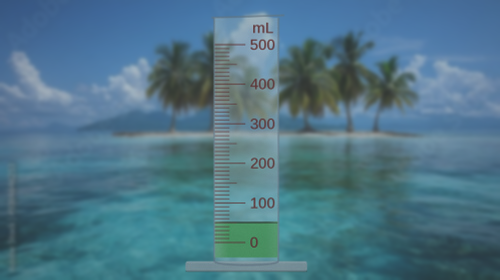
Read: 50 (mL)
